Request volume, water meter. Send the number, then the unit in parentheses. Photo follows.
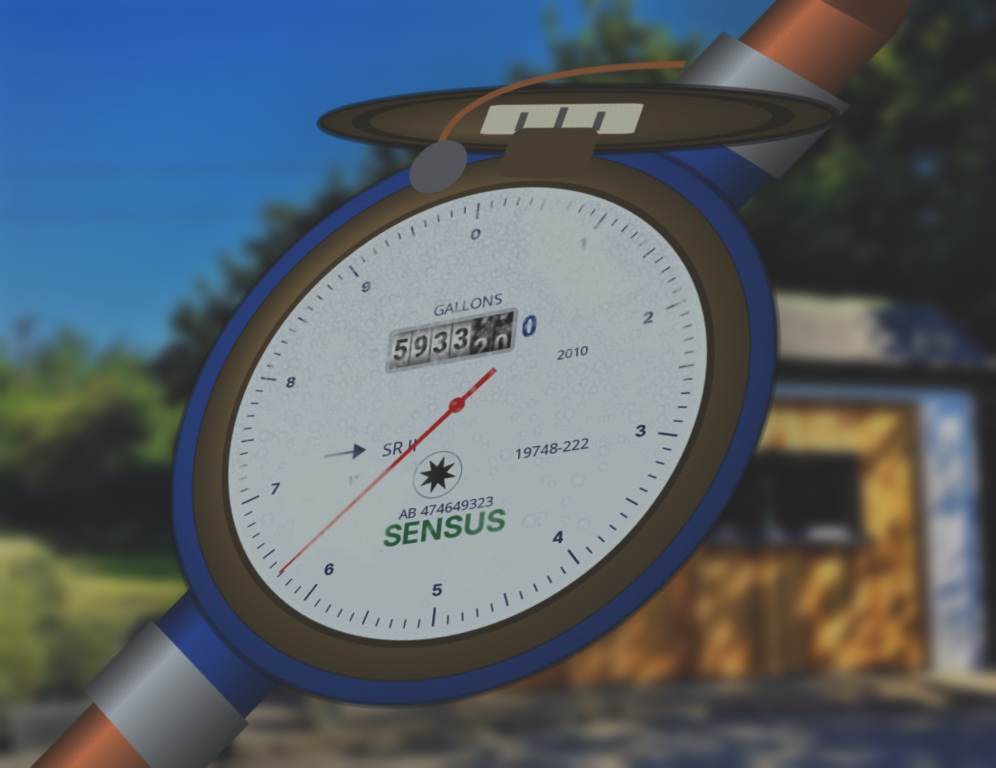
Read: 5933196.3 (gal)
